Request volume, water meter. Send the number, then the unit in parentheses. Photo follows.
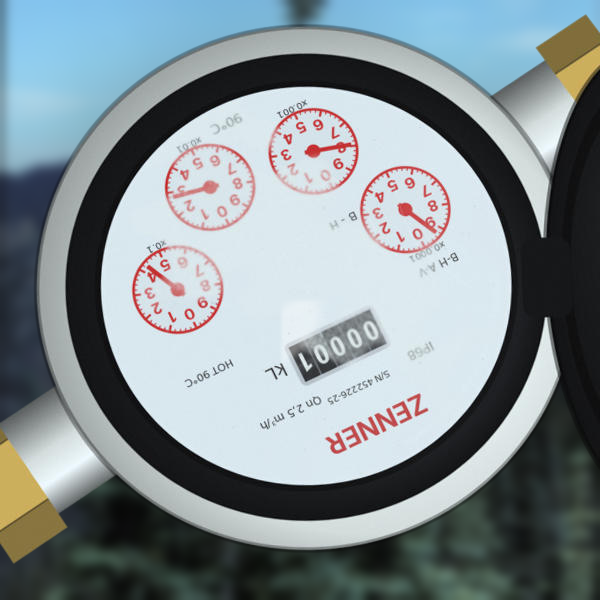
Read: 1.4279 (kL)
